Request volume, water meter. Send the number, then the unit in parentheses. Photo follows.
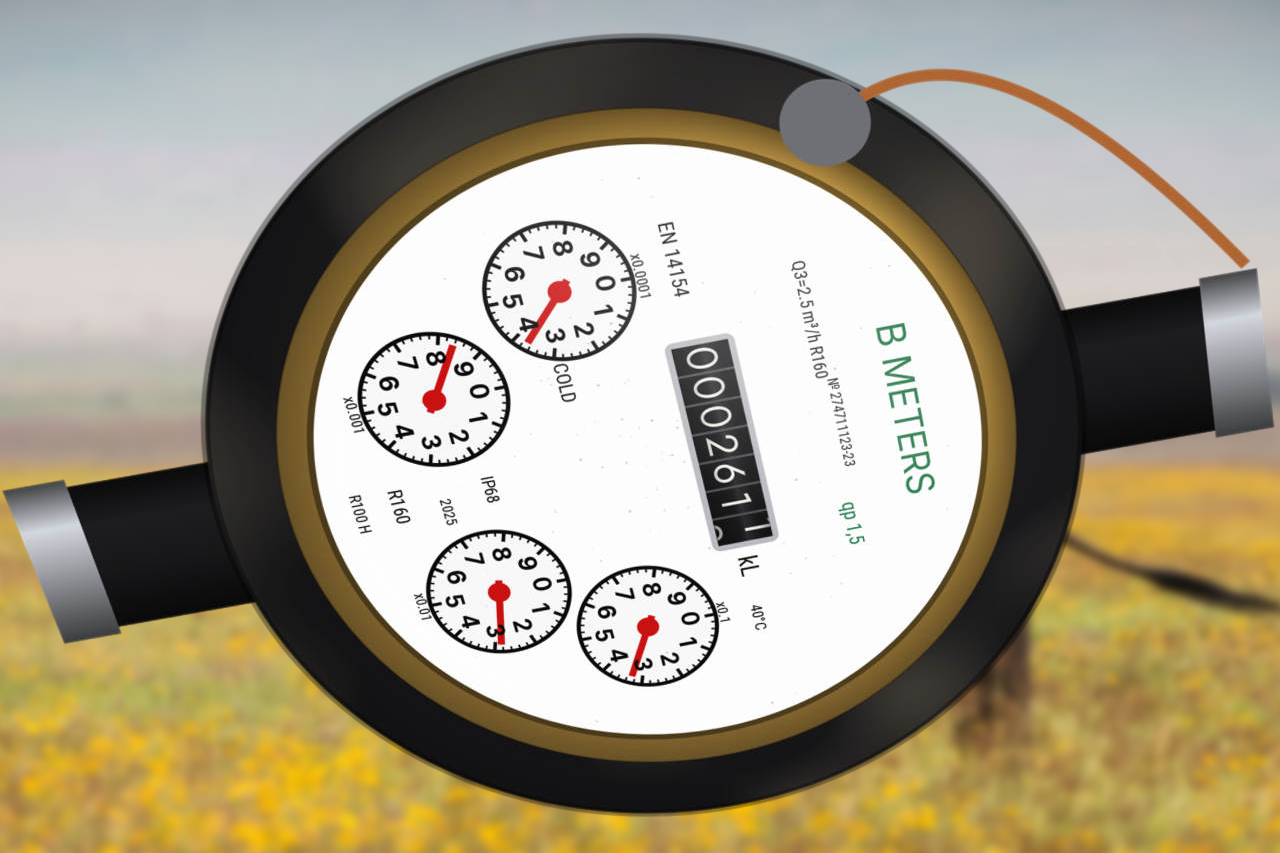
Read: 2611.3283 (kL)
